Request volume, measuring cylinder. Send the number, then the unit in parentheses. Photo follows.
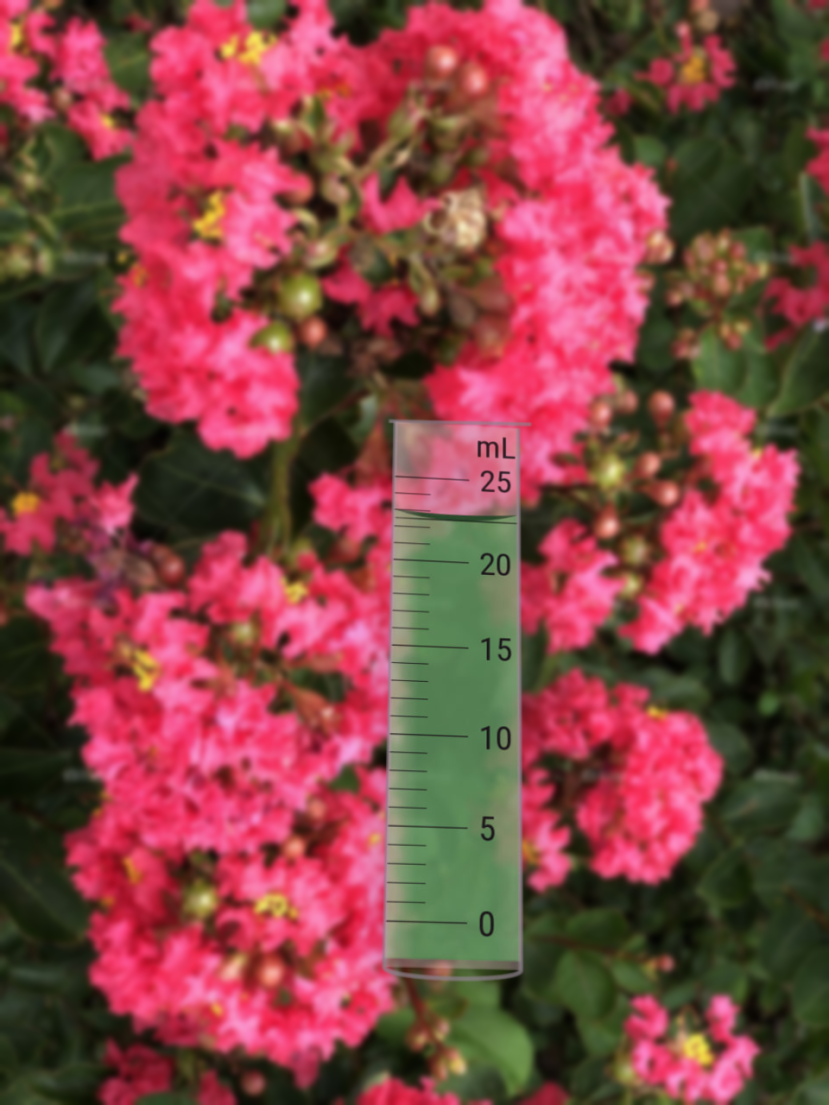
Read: 22.5 (mL)
